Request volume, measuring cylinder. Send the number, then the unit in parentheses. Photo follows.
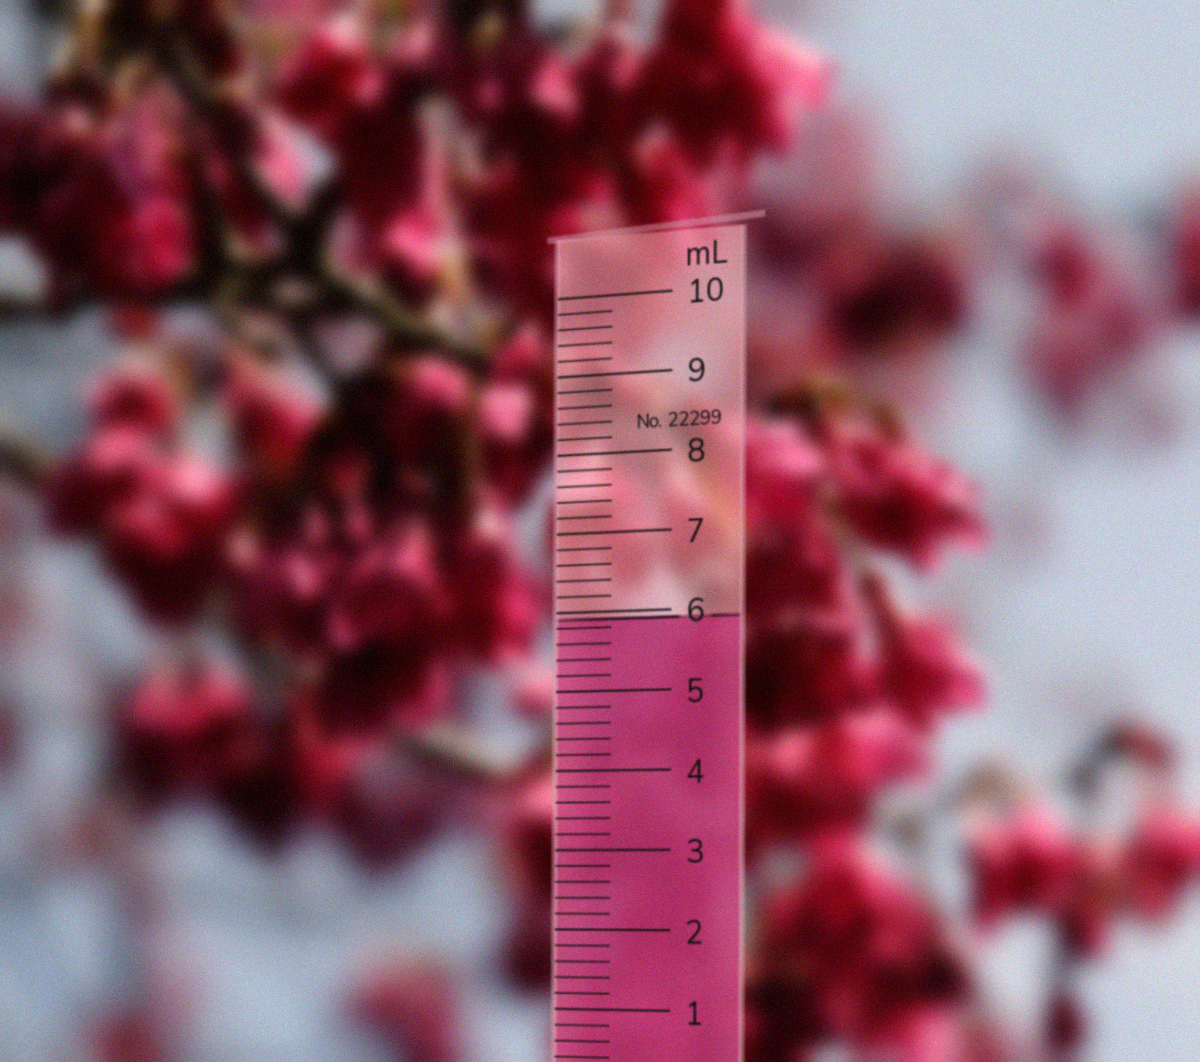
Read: 5.9 (mL)
